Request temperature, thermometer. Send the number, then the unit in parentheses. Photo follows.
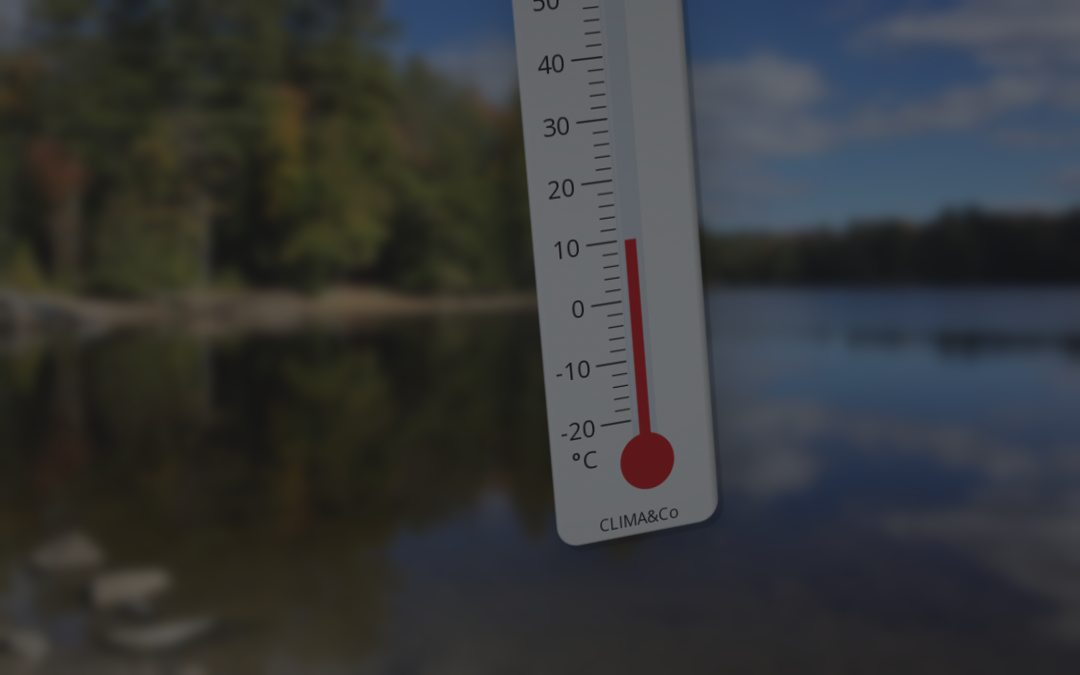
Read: 10 (°C)
